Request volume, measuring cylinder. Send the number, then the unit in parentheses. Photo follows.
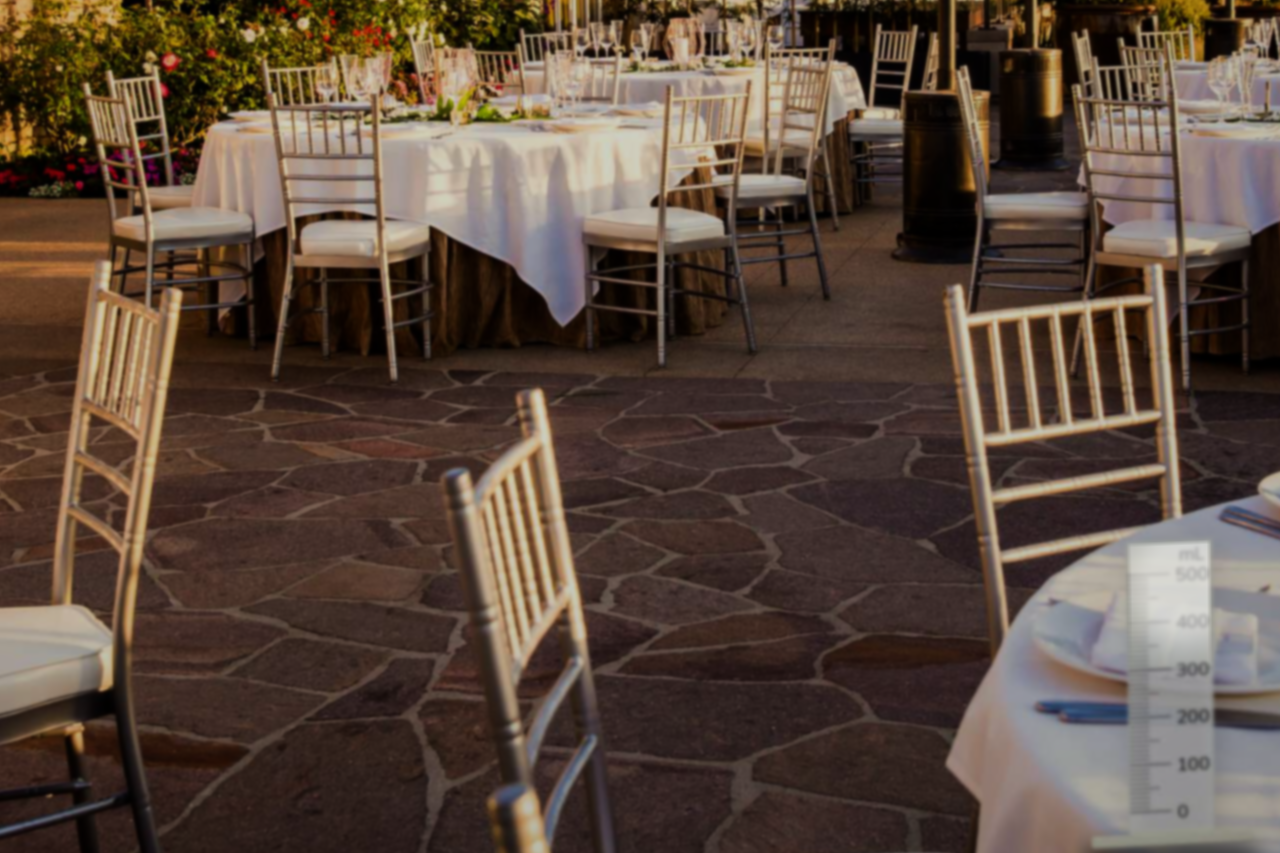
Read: 300 (mL)
